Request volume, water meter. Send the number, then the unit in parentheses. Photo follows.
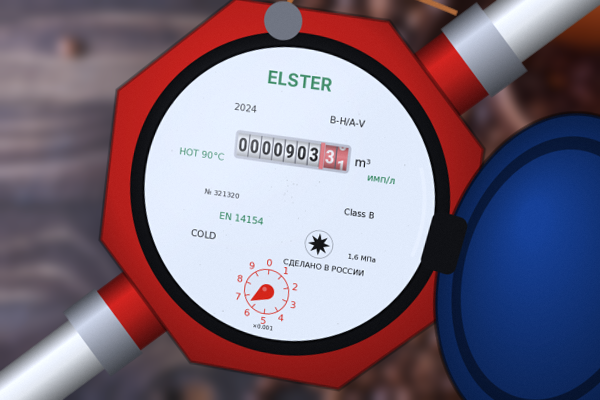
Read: 903.306 (m³)
